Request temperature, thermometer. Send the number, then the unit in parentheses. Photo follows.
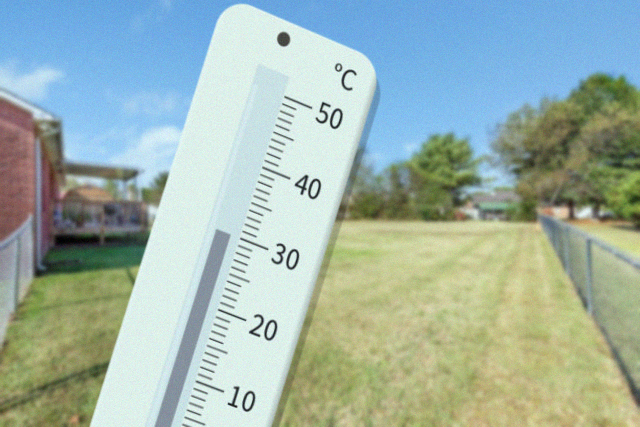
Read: 30 (°C)
